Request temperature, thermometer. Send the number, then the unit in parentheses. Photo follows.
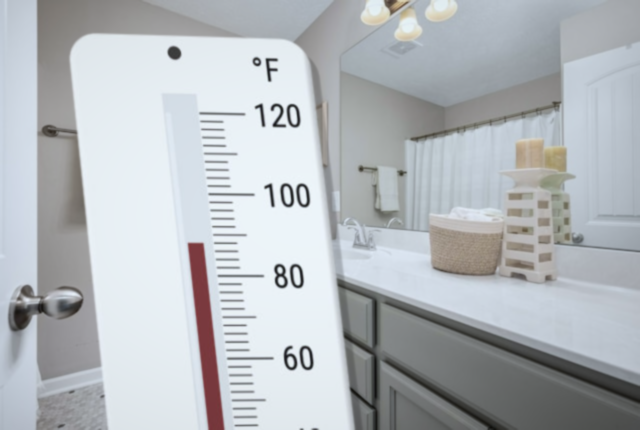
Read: 88 (°F)
